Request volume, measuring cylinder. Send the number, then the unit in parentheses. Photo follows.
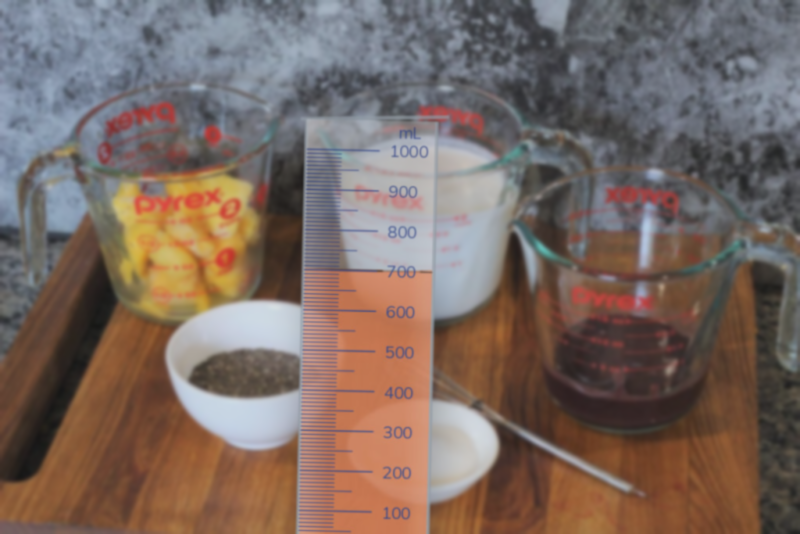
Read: 700 (mL)
